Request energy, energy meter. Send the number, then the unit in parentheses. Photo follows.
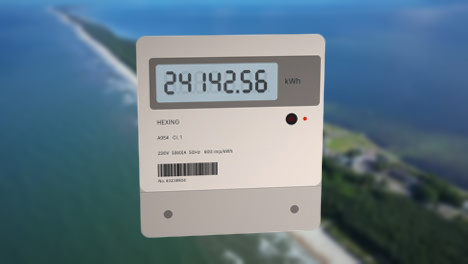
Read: 24142.56 (kWh)
